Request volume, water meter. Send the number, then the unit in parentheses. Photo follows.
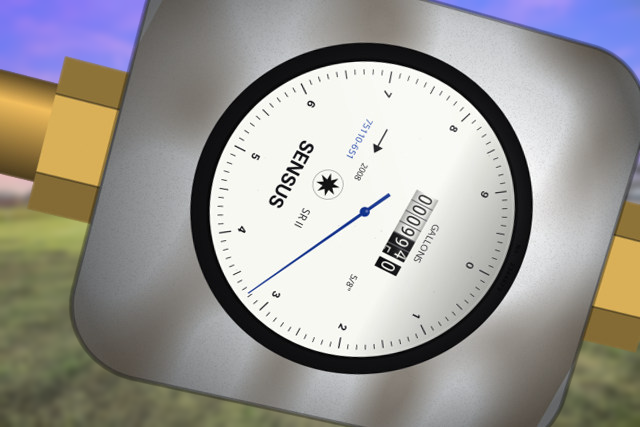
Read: 9943.2 (gal)
